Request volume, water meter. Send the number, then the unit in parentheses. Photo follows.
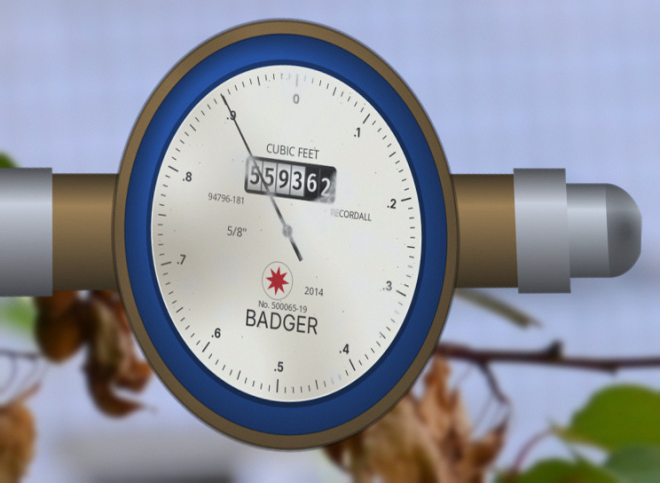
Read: 559361.90 (ft³)
